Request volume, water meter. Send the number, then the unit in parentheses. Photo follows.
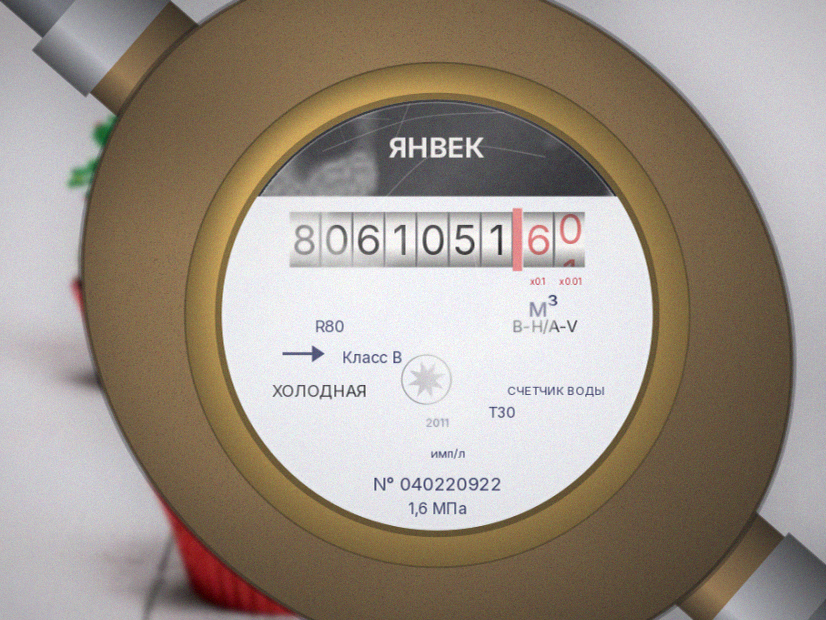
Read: 8061051.60 (m³)
